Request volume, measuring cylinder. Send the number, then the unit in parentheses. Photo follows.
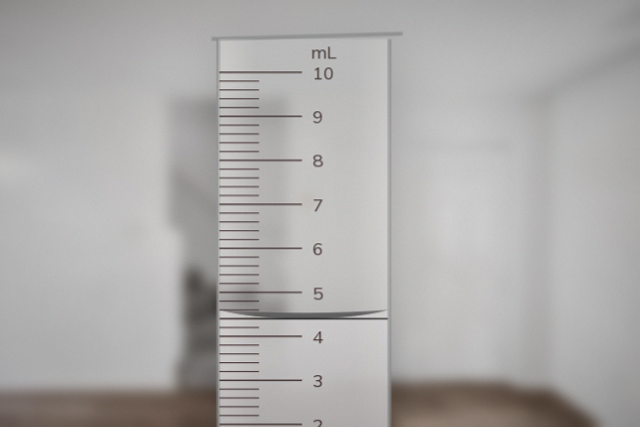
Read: 4.4 (mL)
